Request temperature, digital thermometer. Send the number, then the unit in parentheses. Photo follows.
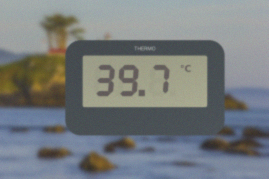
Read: 39.7 (°C)
